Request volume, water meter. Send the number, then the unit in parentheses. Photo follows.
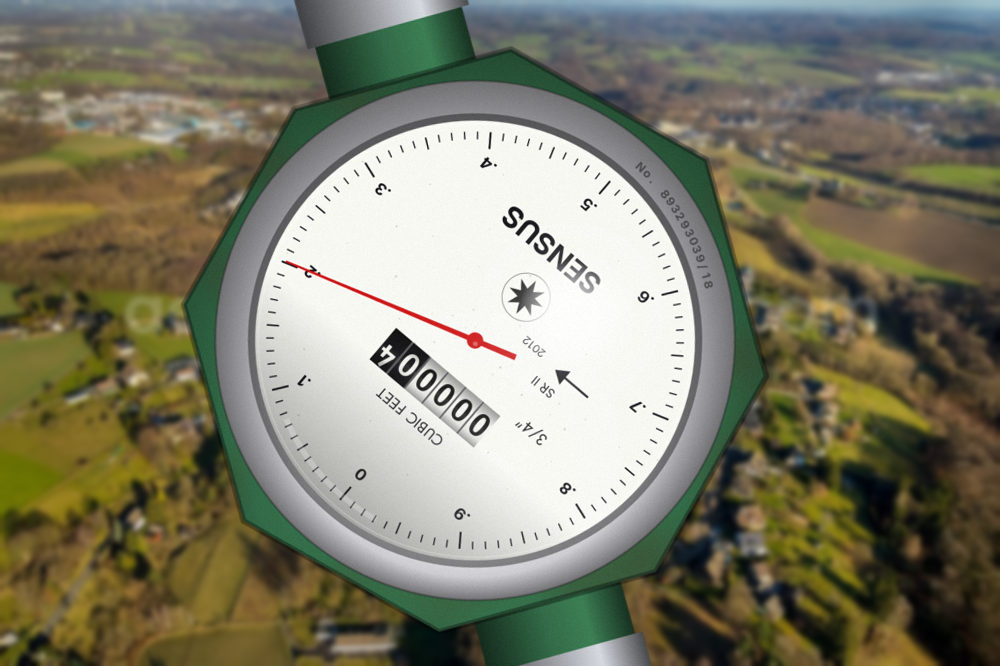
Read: 4.20 (ft³)
